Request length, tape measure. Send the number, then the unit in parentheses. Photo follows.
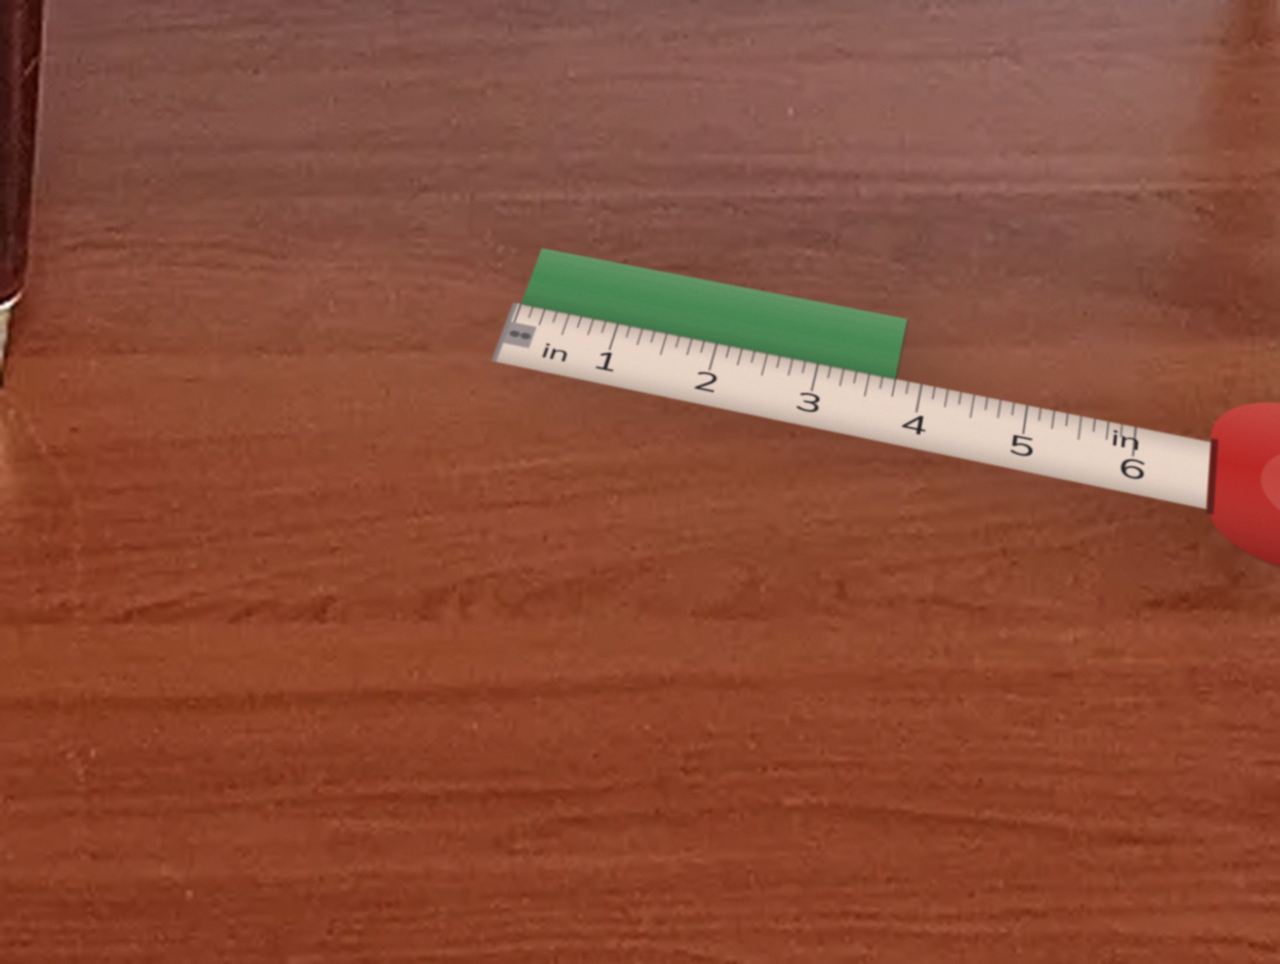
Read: 3.75 (in)
